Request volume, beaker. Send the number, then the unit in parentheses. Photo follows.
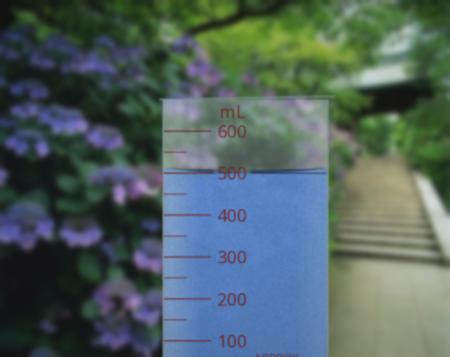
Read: 500 (mL)
